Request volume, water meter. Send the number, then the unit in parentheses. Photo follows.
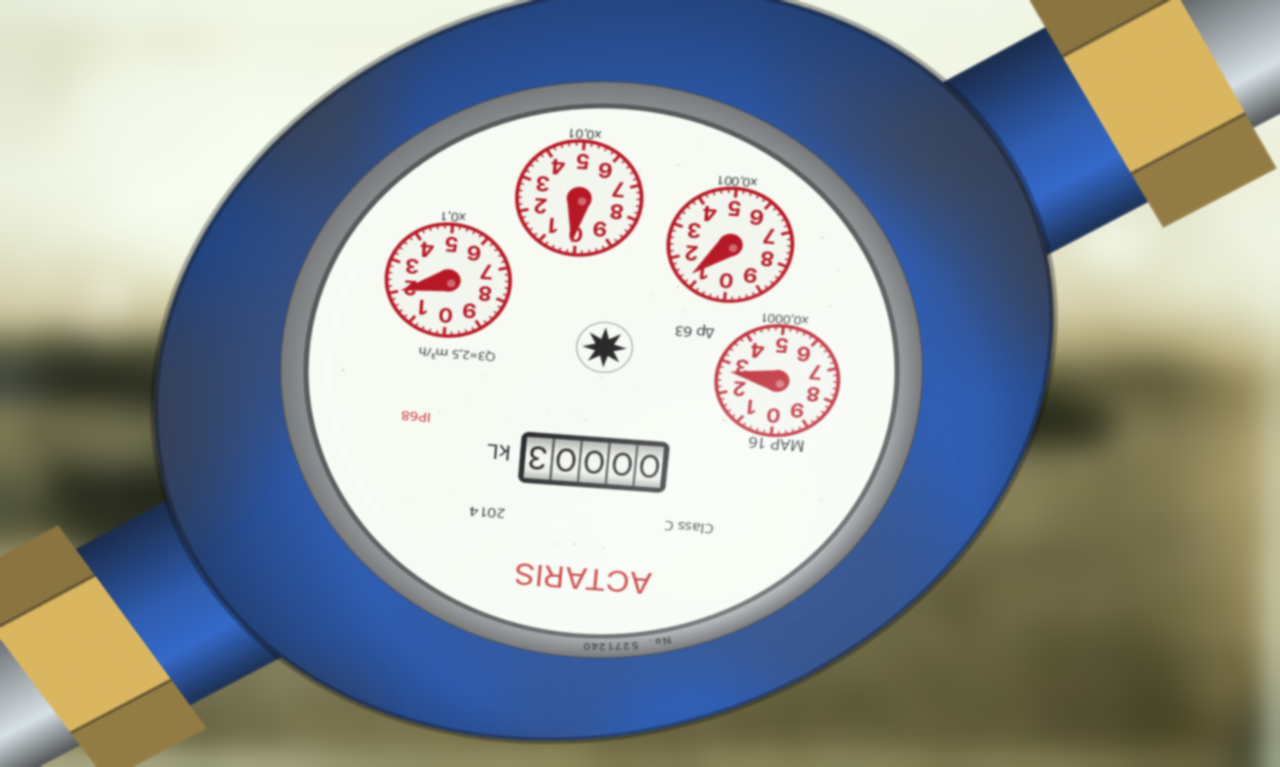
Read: 3.2012 (kL)
